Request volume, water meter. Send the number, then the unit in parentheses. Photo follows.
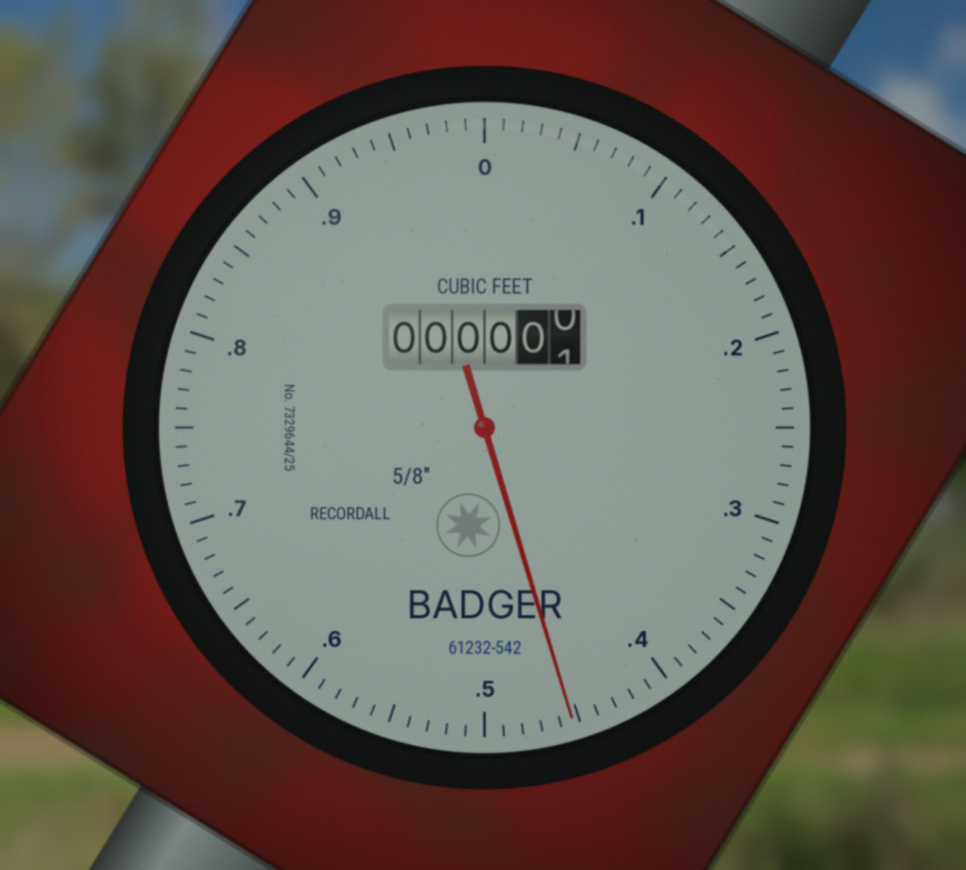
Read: 0.45 (ft³)
